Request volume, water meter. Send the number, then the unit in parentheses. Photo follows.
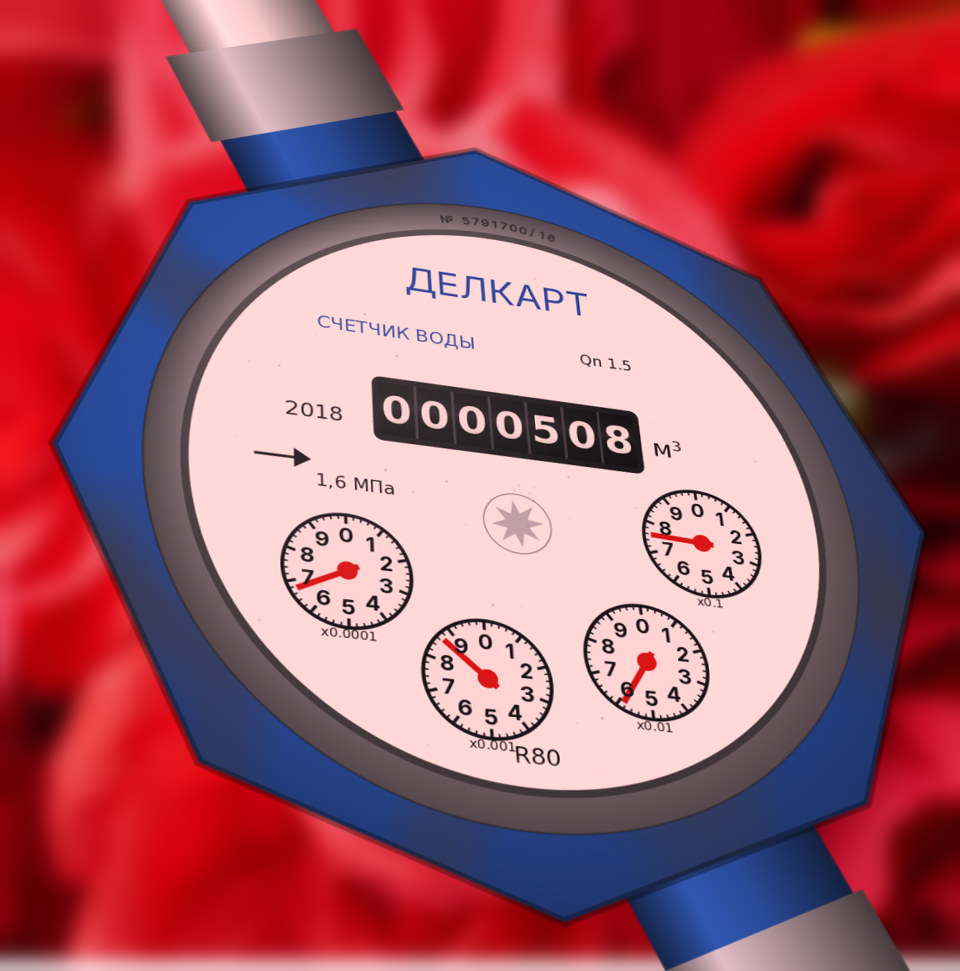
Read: 508.7586 (m³)
